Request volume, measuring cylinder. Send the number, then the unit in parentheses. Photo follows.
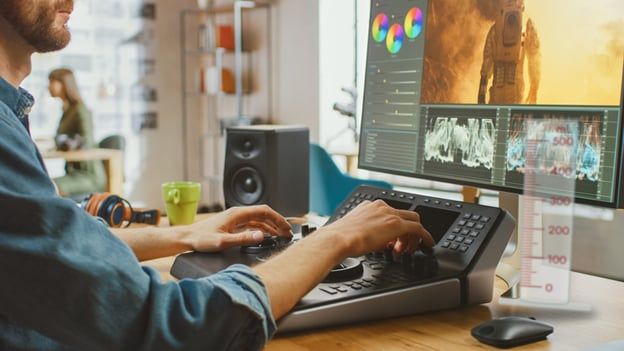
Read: 100 (mL)
